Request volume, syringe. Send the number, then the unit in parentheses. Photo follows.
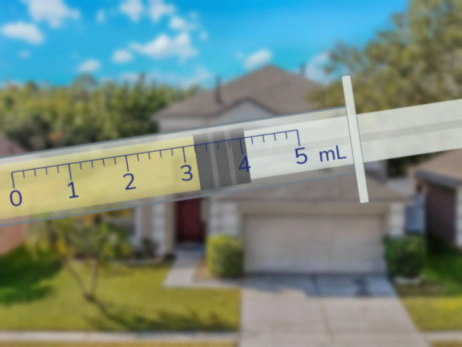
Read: 3.2 (mL)
